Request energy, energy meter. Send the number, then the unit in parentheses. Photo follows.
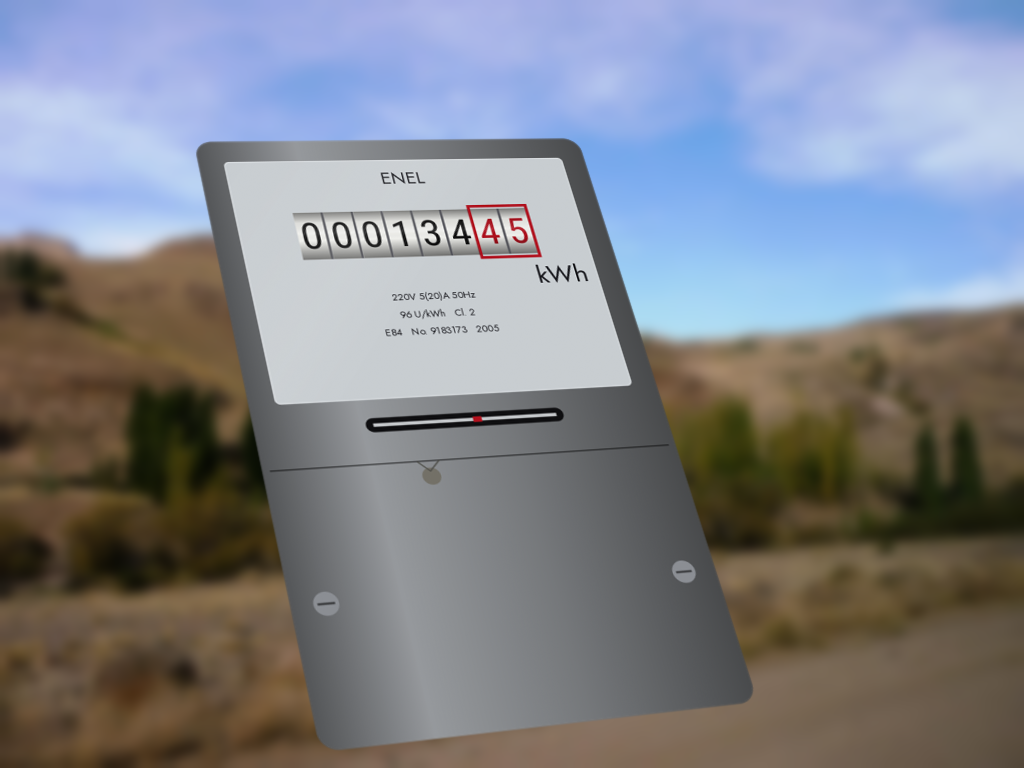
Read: 134.45 (kWh)
